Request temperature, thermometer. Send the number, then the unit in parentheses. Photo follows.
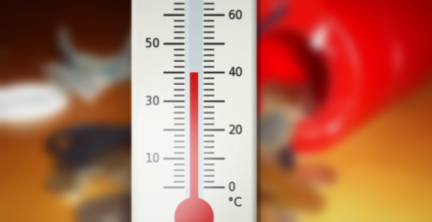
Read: 40 (°C)
